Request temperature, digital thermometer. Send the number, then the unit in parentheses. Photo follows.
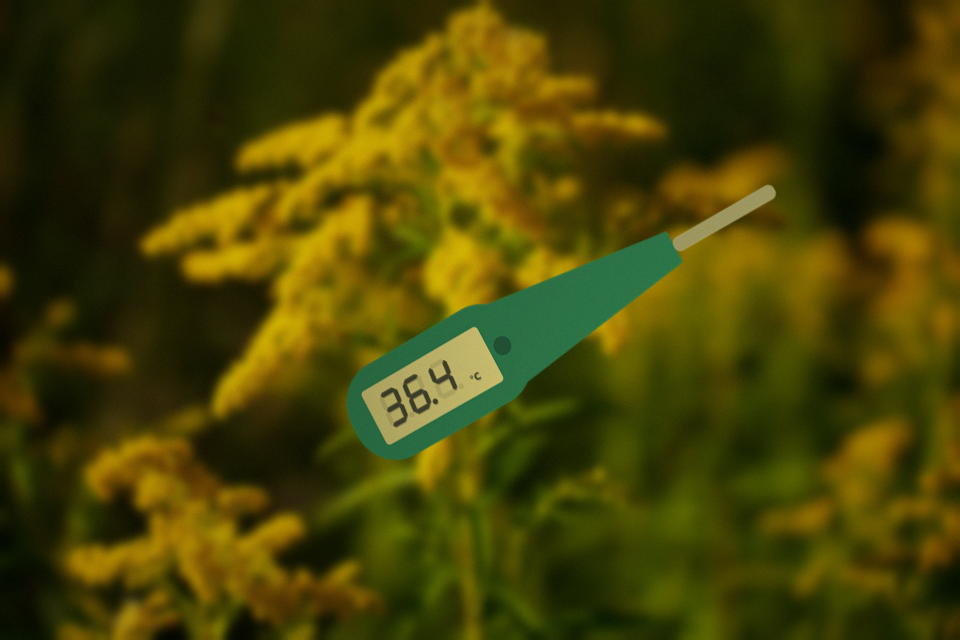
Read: 36.4 (°C)
